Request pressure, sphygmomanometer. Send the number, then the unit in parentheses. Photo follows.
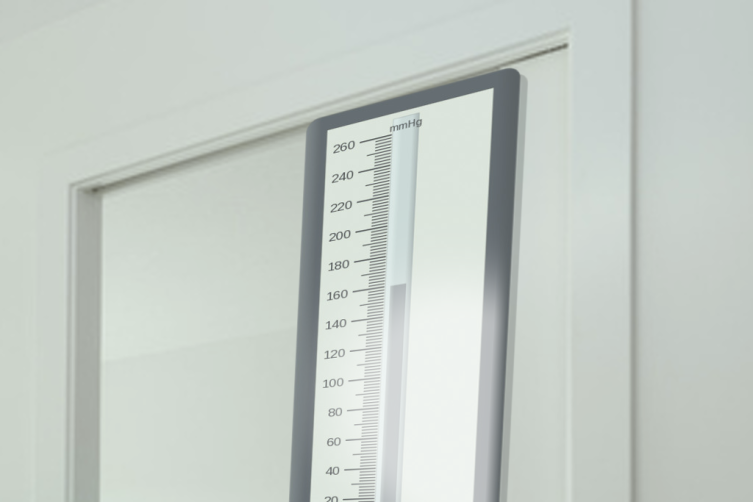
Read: 160 (mmHg)
